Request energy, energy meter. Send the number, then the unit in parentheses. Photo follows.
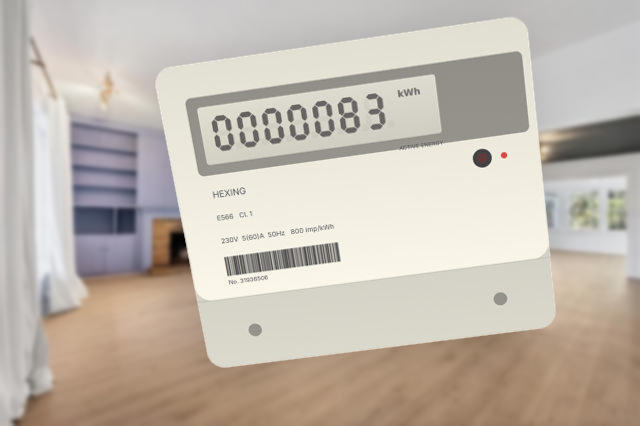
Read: 83 (kWh)
